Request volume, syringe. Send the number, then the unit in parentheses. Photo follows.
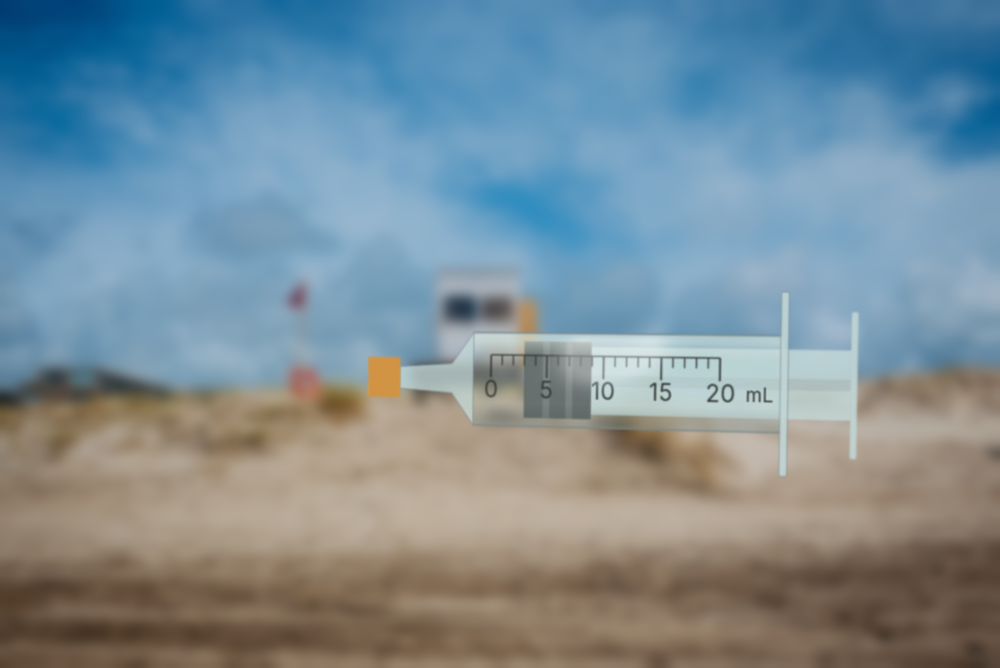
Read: 3 (mL)
